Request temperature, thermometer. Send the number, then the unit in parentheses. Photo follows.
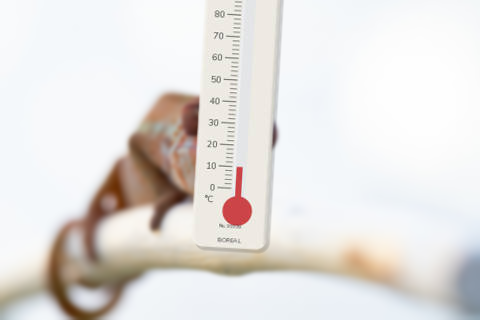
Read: 10 (°C)
